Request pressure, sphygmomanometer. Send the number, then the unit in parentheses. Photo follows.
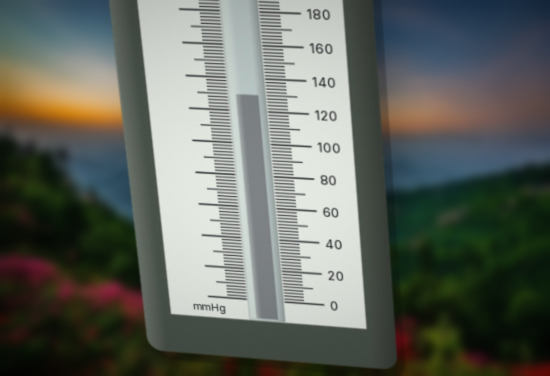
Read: 130 (mmHg)
